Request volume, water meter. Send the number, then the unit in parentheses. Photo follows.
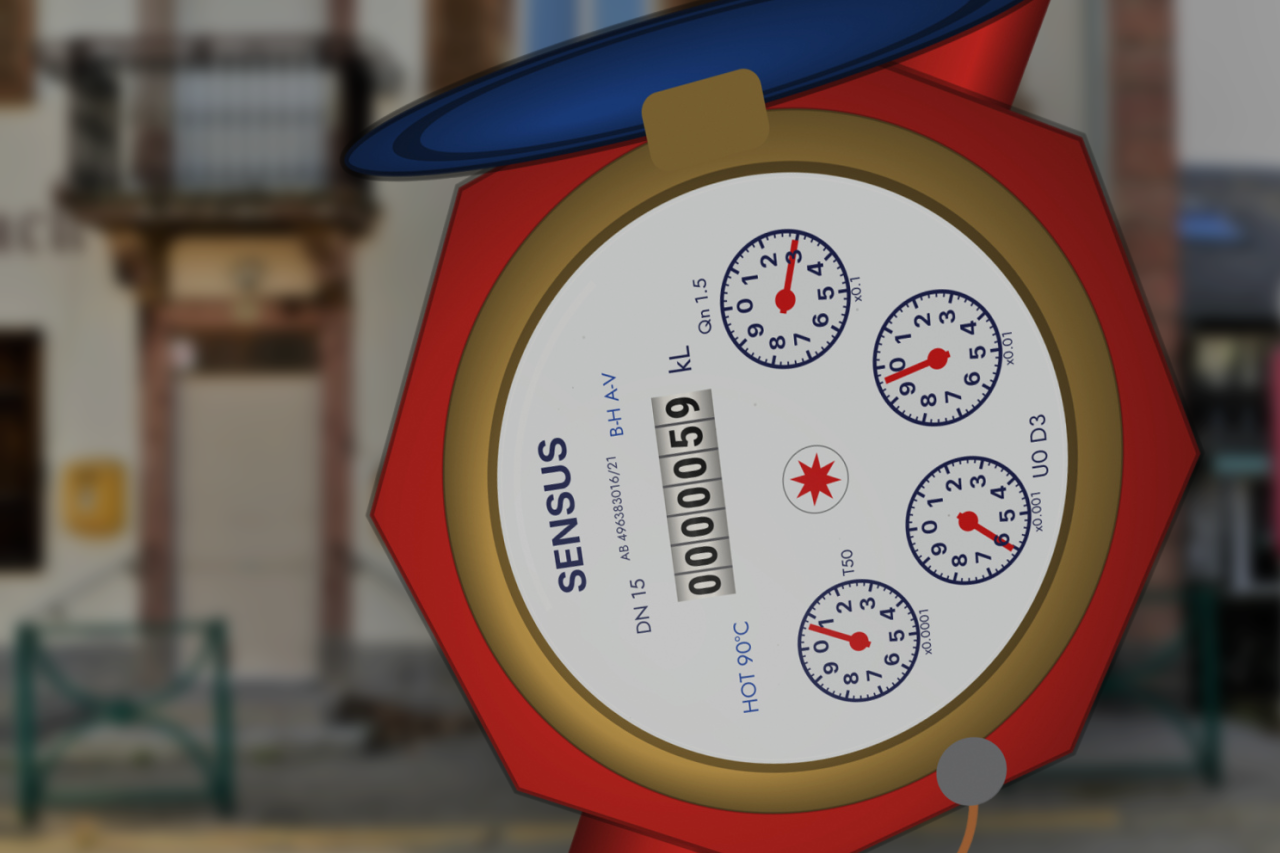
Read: 59.2960 (kL)
